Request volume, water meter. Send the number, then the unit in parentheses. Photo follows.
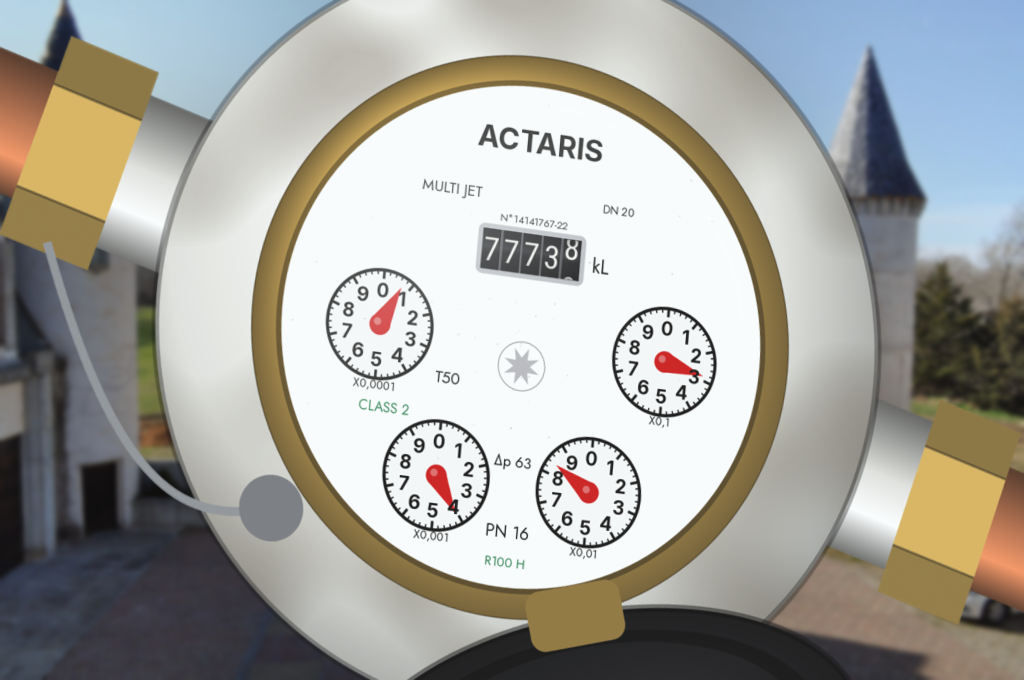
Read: 77738.2840 (kL)
